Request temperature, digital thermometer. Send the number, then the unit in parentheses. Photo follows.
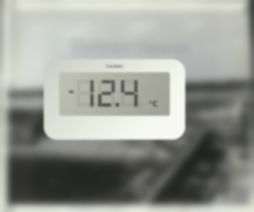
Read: -12.4 (°C)
